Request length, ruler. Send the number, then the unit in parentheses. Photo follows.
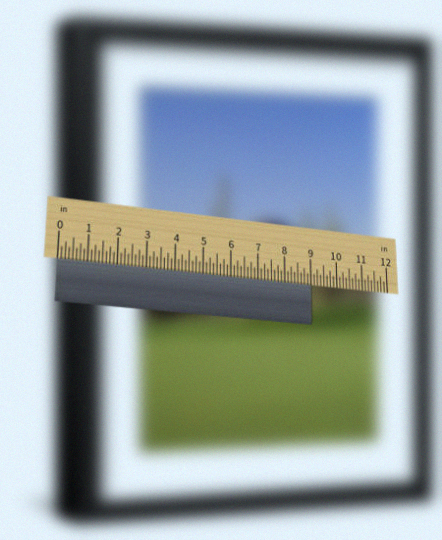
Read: 9 (in)
